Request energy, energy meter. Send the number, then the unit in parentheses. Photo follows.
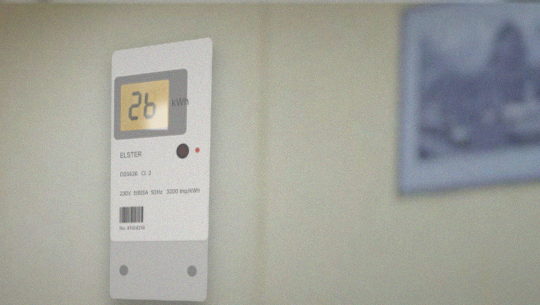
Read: 26 (kWh)
